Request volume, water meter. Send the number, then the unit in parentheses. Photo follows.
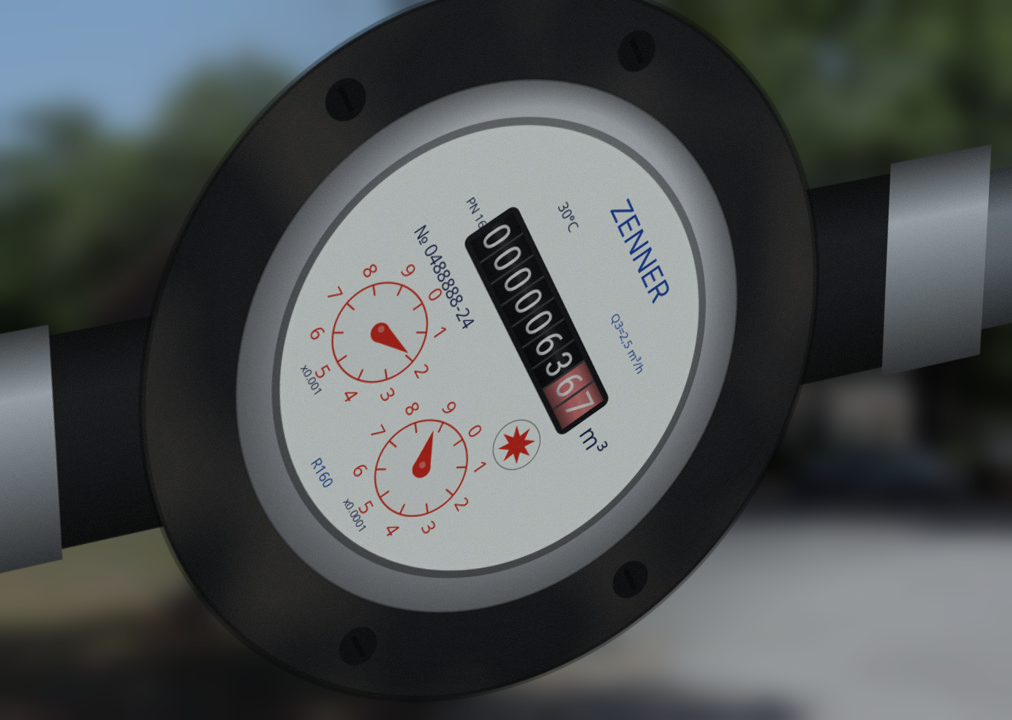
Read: 63.6718 (m³)
